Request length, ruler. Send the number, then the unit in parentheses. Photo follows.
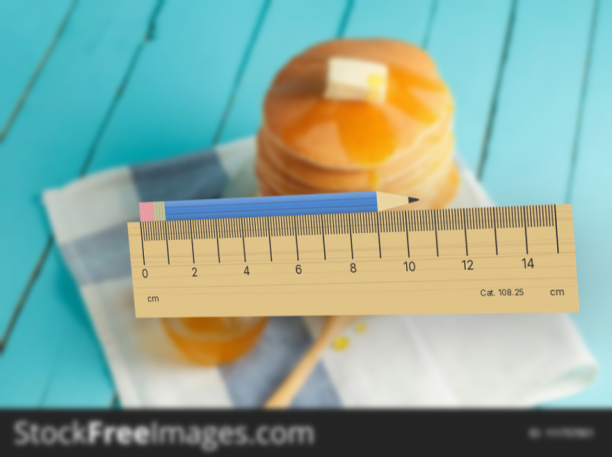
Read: 10.5 (cm)
